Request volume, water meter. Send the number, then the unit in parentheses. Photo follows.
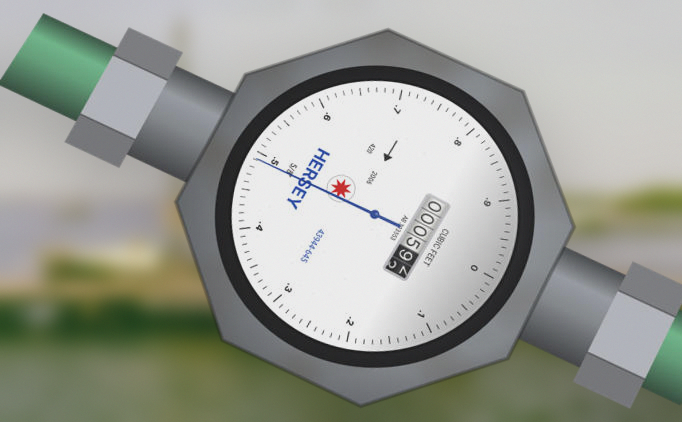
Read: 592.49 (ft³)
